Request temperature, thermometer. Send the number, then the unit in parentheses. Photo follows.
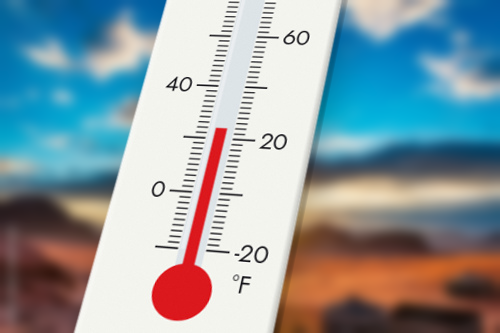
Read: 24 (°F)
